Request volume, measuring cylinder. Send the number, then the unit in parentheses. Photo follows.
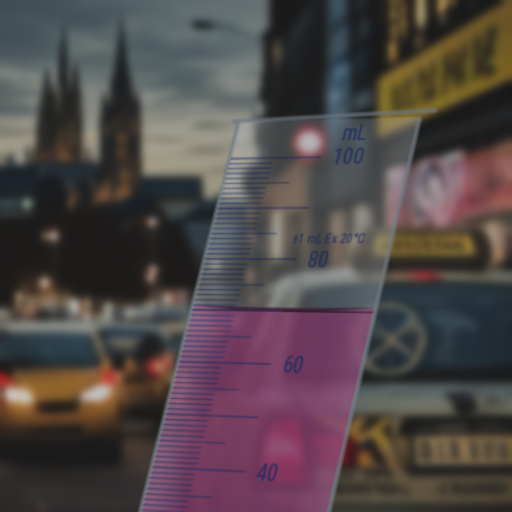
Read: 70 (mL)
